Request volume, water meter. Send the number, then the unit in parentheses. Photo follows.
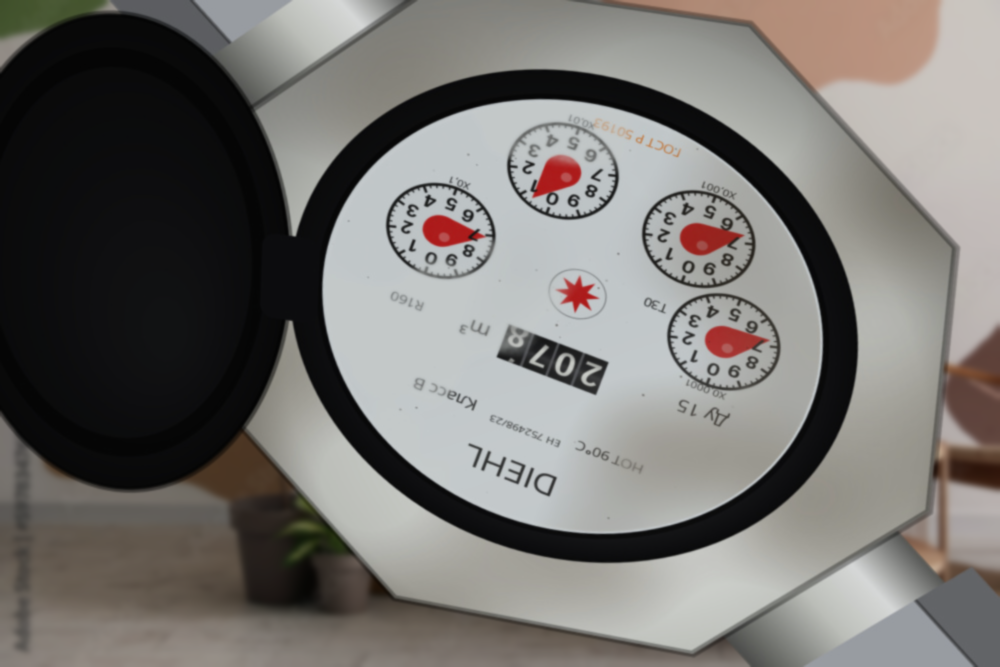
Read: 2077.7066 (m³)
